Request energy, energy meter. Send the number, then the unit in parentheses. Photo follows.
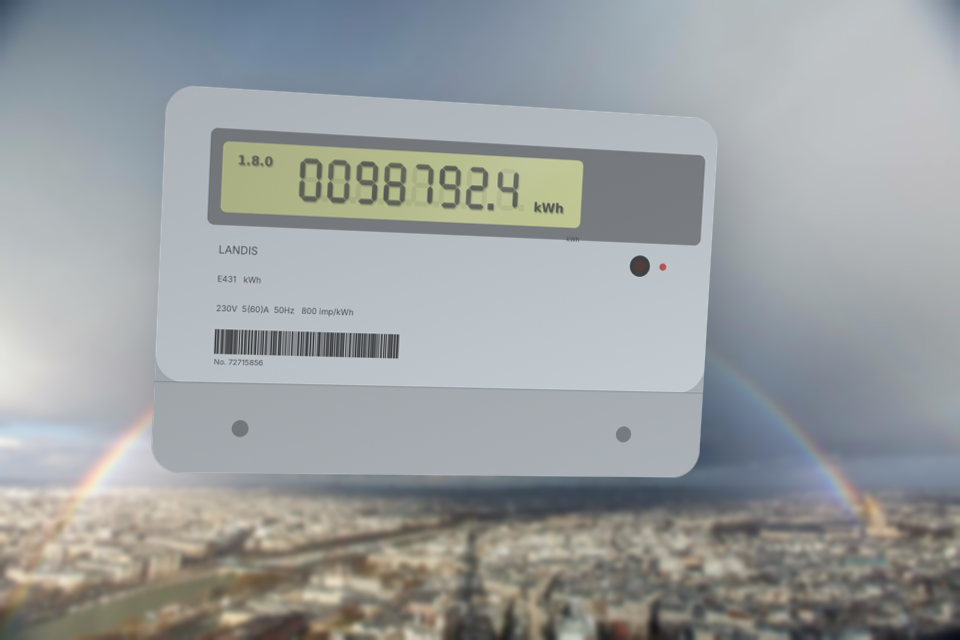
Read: 98792.4 (kWh)
